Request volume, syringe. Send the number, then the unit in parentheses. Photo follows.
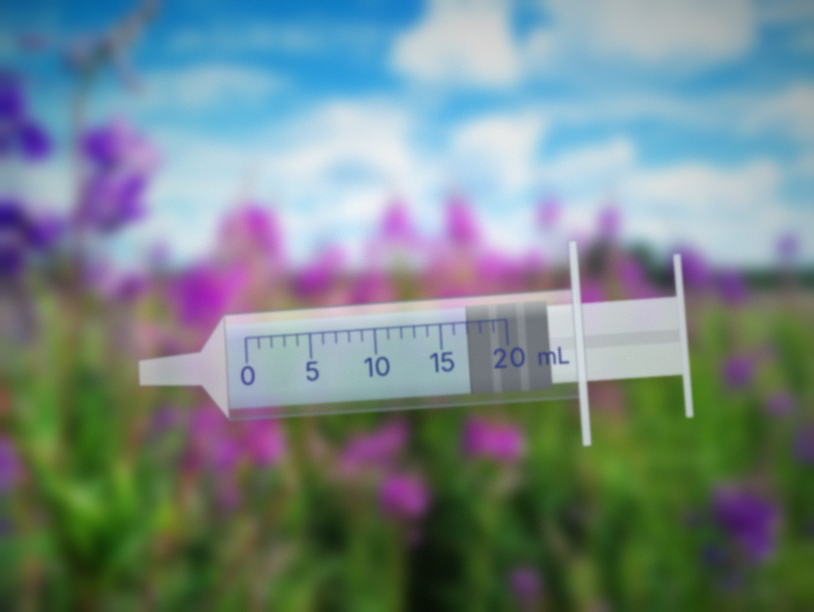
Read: 17 (mL)
